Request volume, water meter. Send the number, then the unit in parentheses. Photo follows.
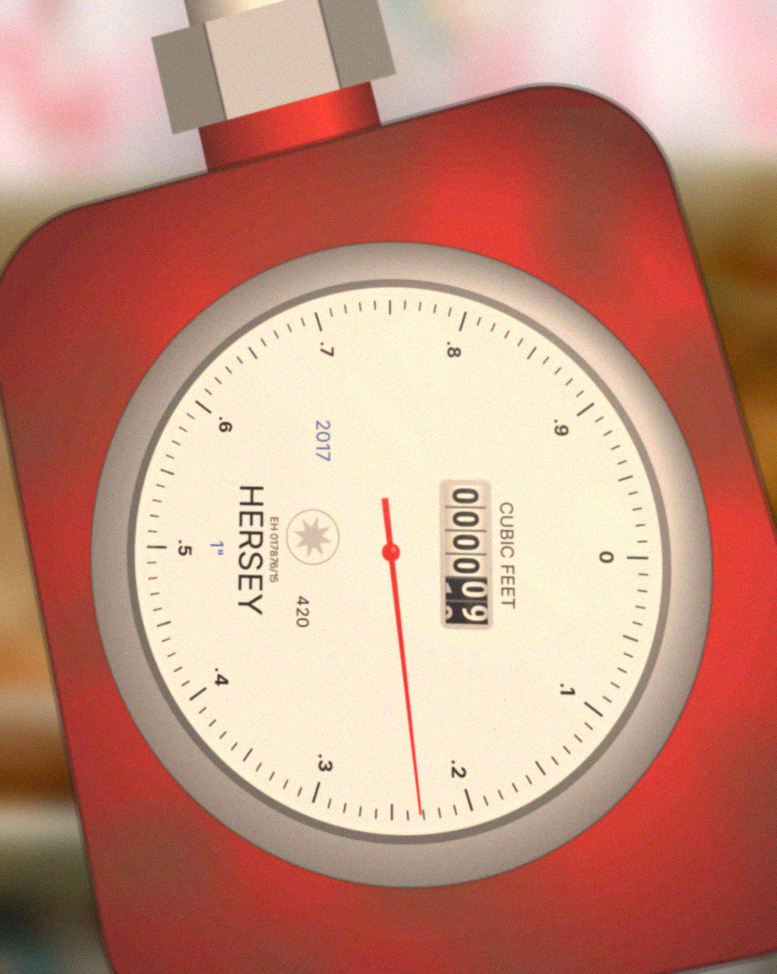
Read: 9.23 (ft³)
